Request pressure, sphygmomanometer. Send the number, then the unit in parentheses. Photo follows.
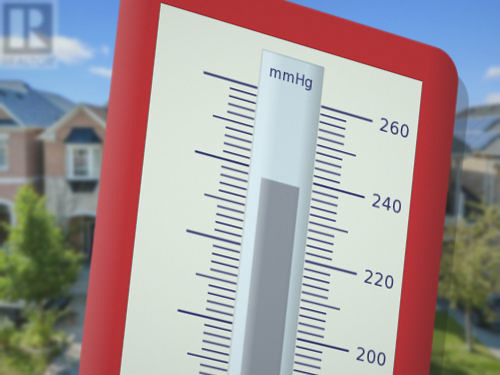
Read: 238 (mmHg)
